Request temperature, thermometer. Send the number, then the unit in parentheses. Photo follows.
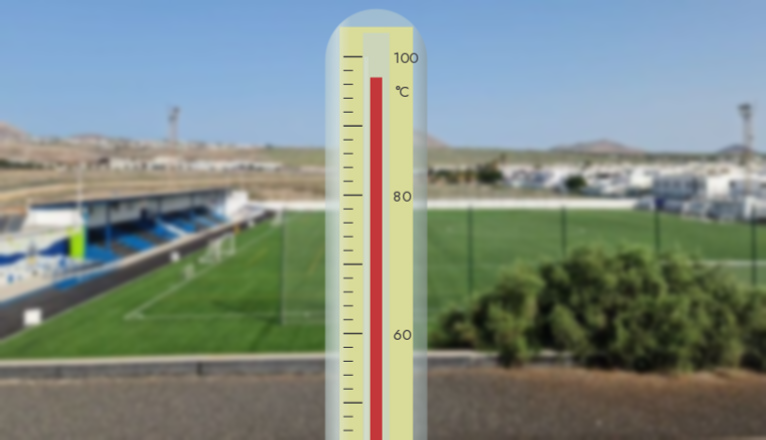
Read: 97 (°C)
